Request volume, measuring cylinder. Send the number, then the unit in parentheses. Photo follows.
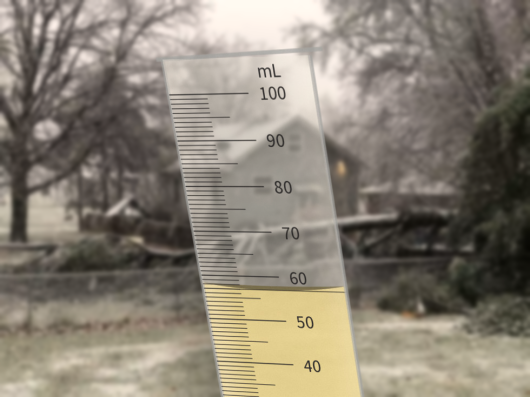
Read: 57 (mL)
